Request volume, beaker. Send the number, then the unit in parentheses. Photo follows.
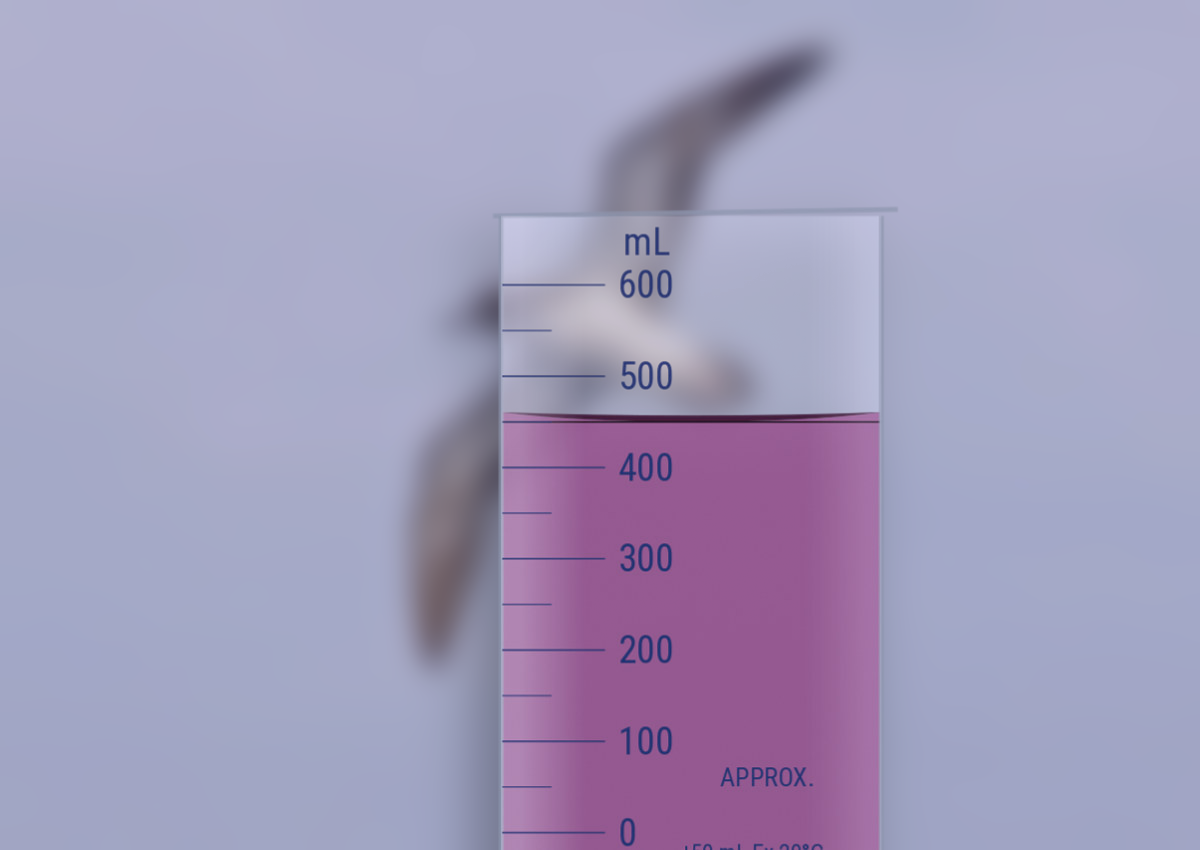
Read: 450 (mL)
